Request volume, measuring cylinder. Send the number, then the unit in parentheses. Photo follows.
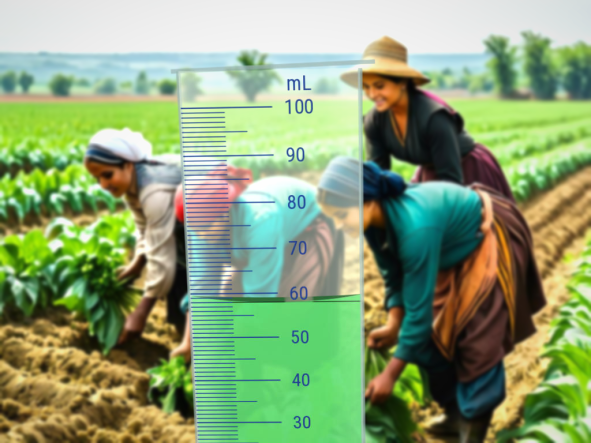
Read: 58 (mL)
